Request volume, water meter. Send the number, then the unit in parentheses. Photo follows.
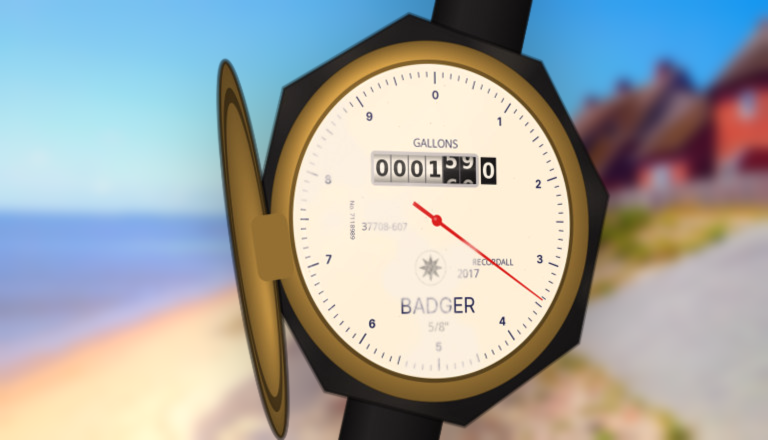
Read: 1593.4 (gal)
